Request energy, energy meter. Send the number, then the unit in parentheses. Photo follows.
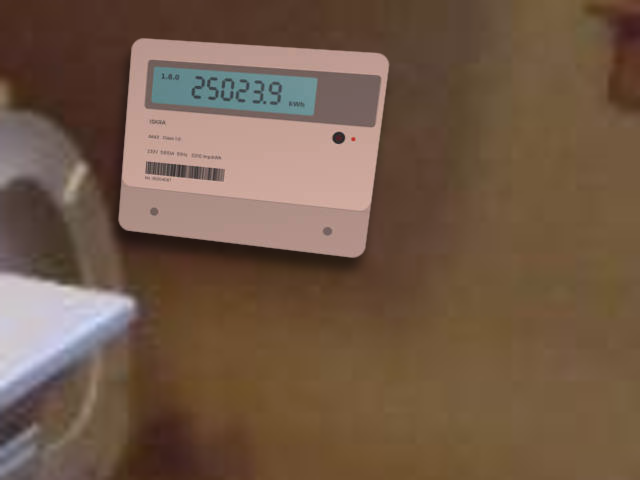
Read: 25023.9 (kWh)
